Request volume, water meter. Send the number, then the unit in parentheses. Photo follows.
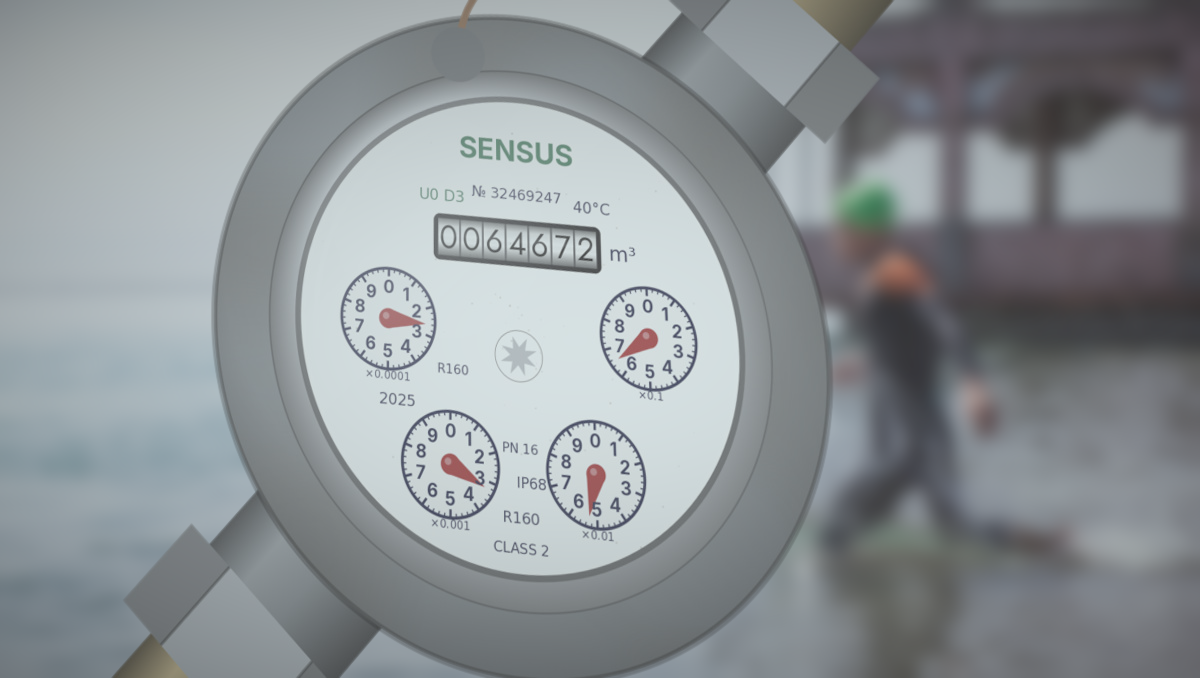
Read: 64672.6532 (m³)
